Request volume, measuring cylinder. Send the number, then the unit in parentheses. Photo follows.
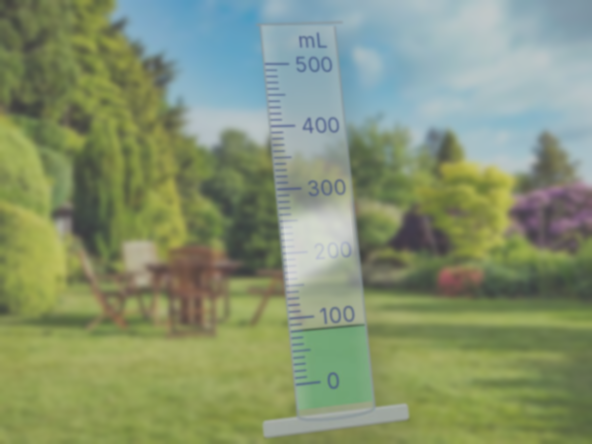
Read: 80 (mL)
